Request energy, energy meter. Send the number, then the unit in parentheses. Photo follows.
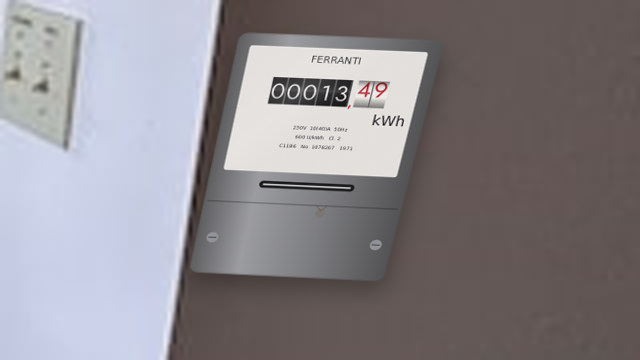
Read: 13.49 (kWh)
